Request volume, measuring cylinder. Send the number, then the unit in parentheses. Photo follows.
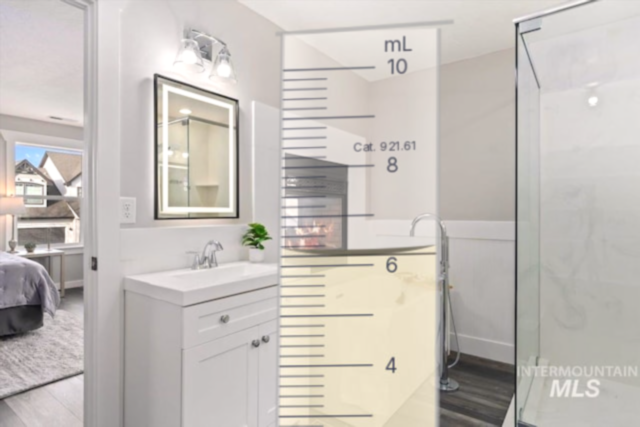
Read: 6.2 (mL)
